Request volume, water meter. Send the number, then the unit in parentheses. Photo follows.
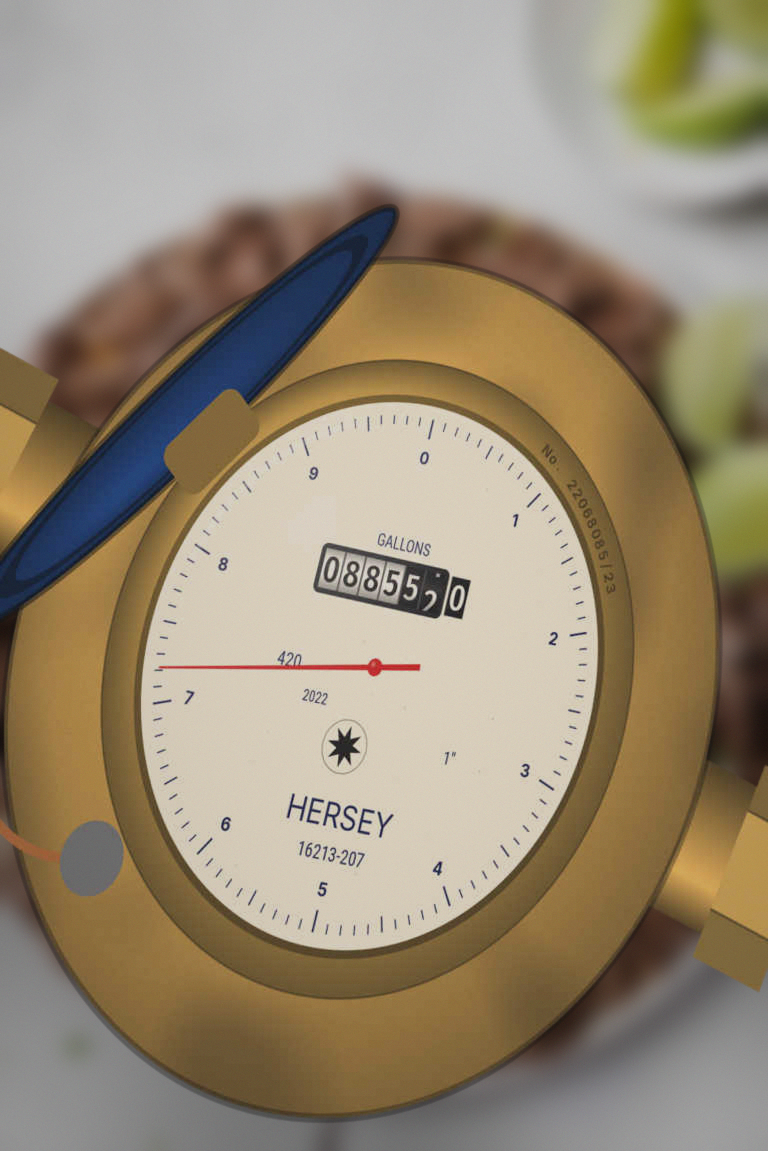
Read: 885517.2 (gal)
